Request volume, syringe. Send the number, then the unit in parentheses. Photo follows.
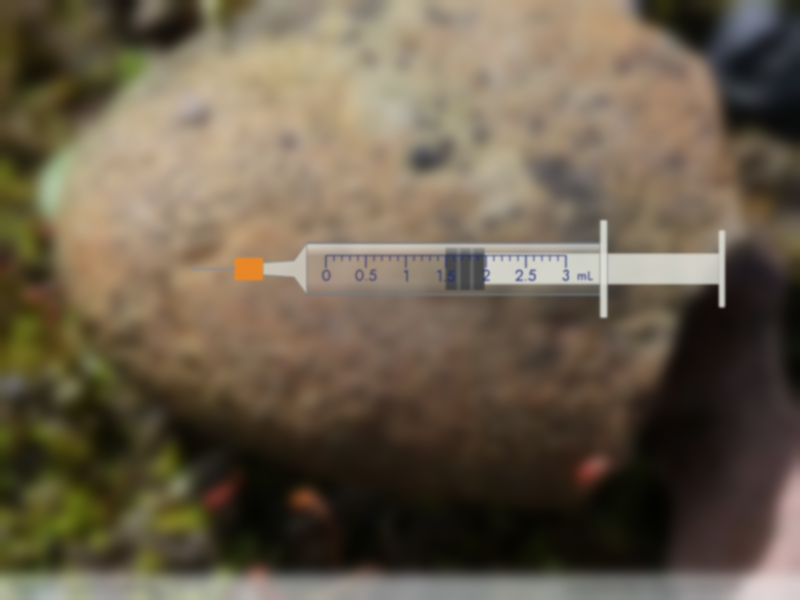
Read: 1.5 (mL)
